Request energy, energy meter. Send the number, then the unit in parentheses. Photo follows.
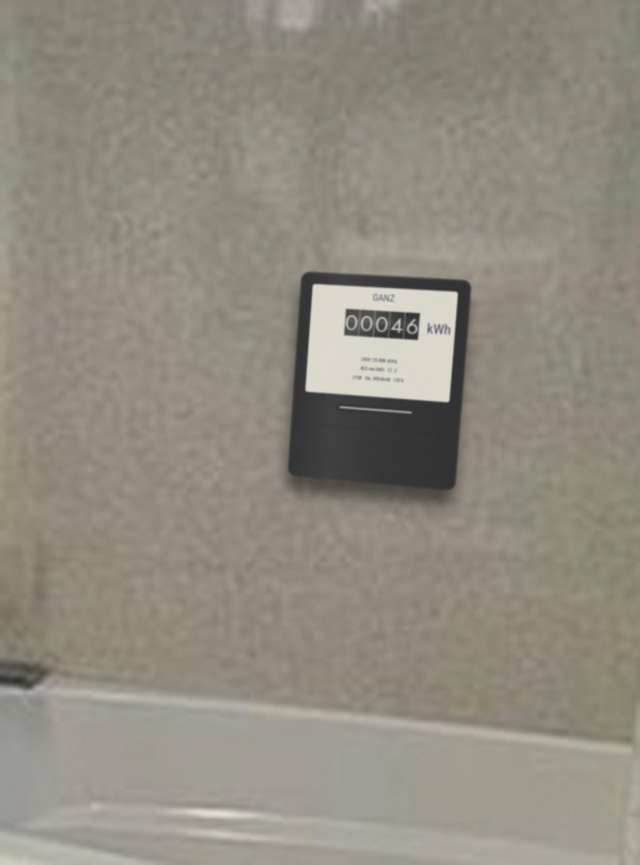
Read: 46 (kWh)
